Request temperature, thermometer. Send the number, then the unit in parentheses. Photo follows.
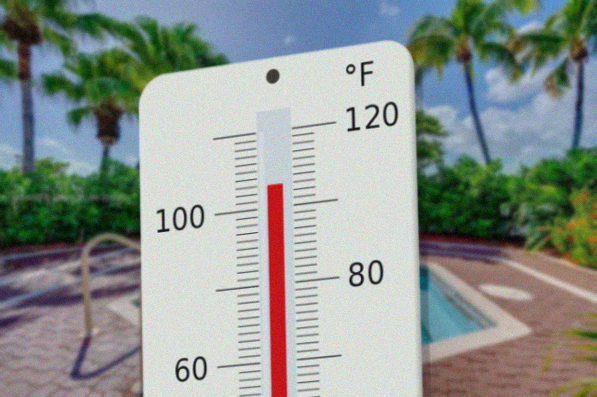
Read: 106 (°F)
